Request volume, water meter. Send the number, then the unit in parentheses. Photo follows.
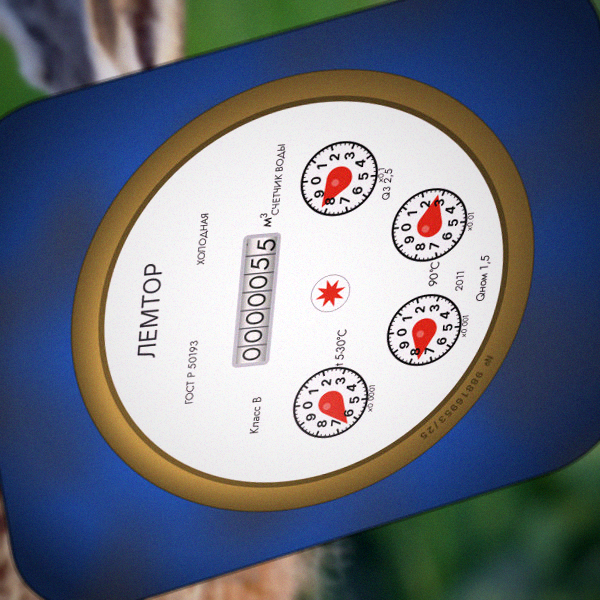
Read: 54.8276 (m³)
